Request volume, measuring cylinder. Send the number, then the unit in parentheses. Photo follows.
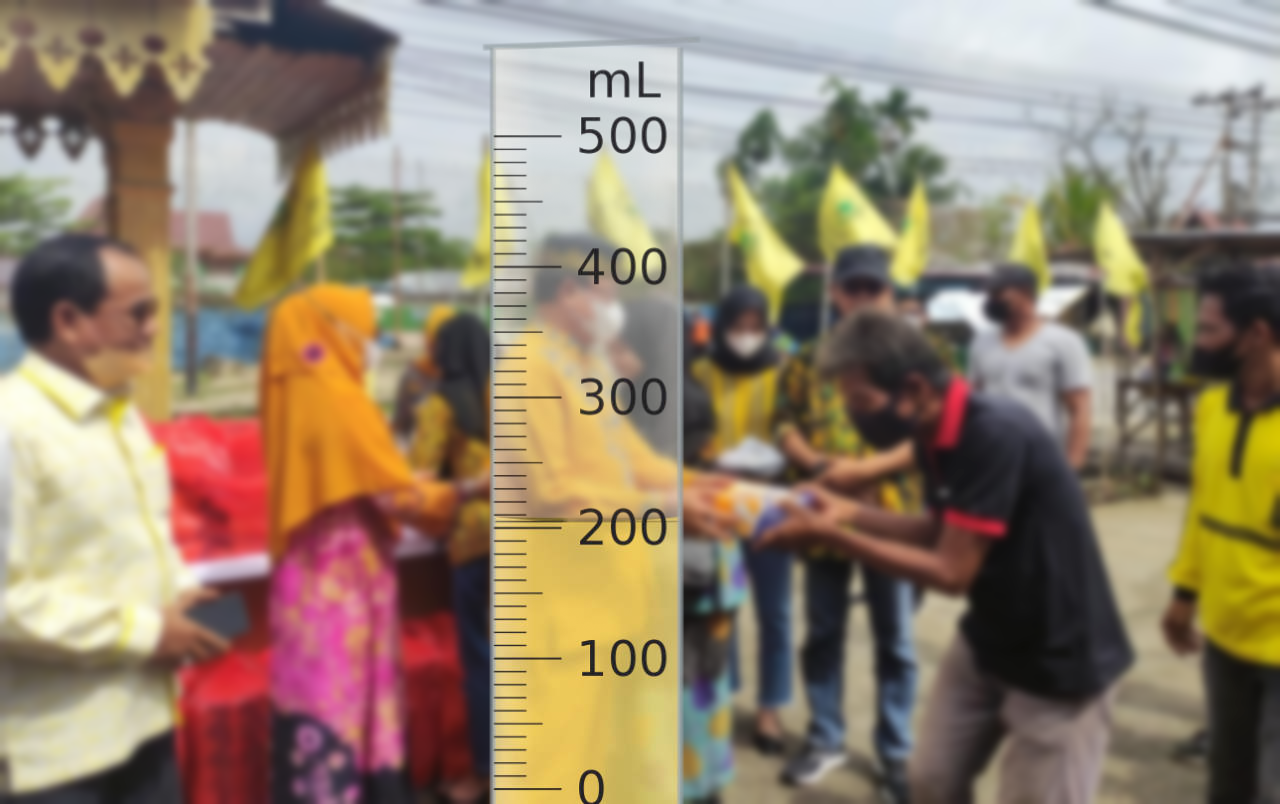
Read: 205 (mL)
